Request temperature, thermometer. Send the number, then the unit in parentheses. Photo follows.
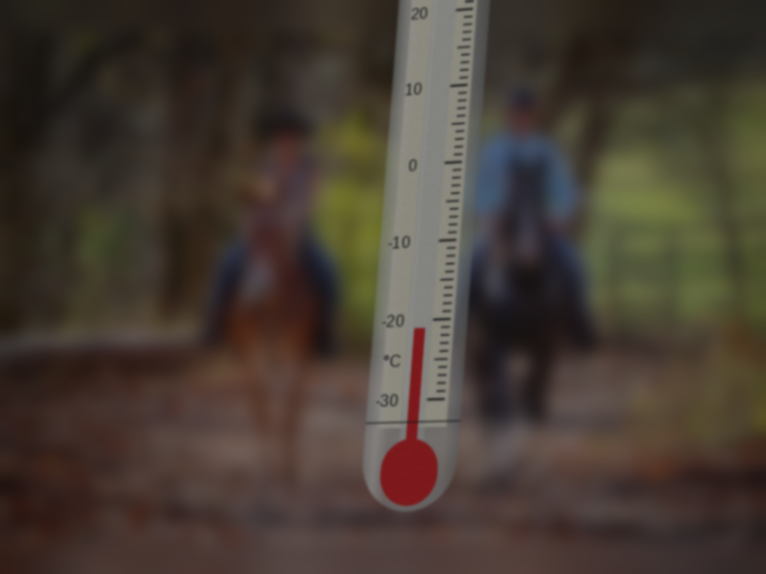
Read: -21 (°C)
